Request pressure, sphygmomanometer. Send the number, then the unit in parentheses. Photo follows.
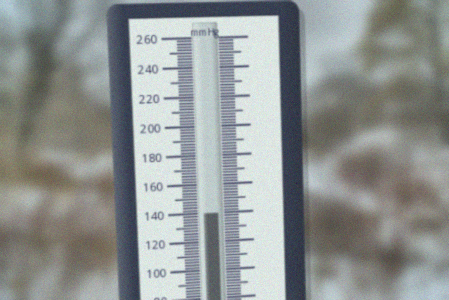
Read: 140 (mmHg)
